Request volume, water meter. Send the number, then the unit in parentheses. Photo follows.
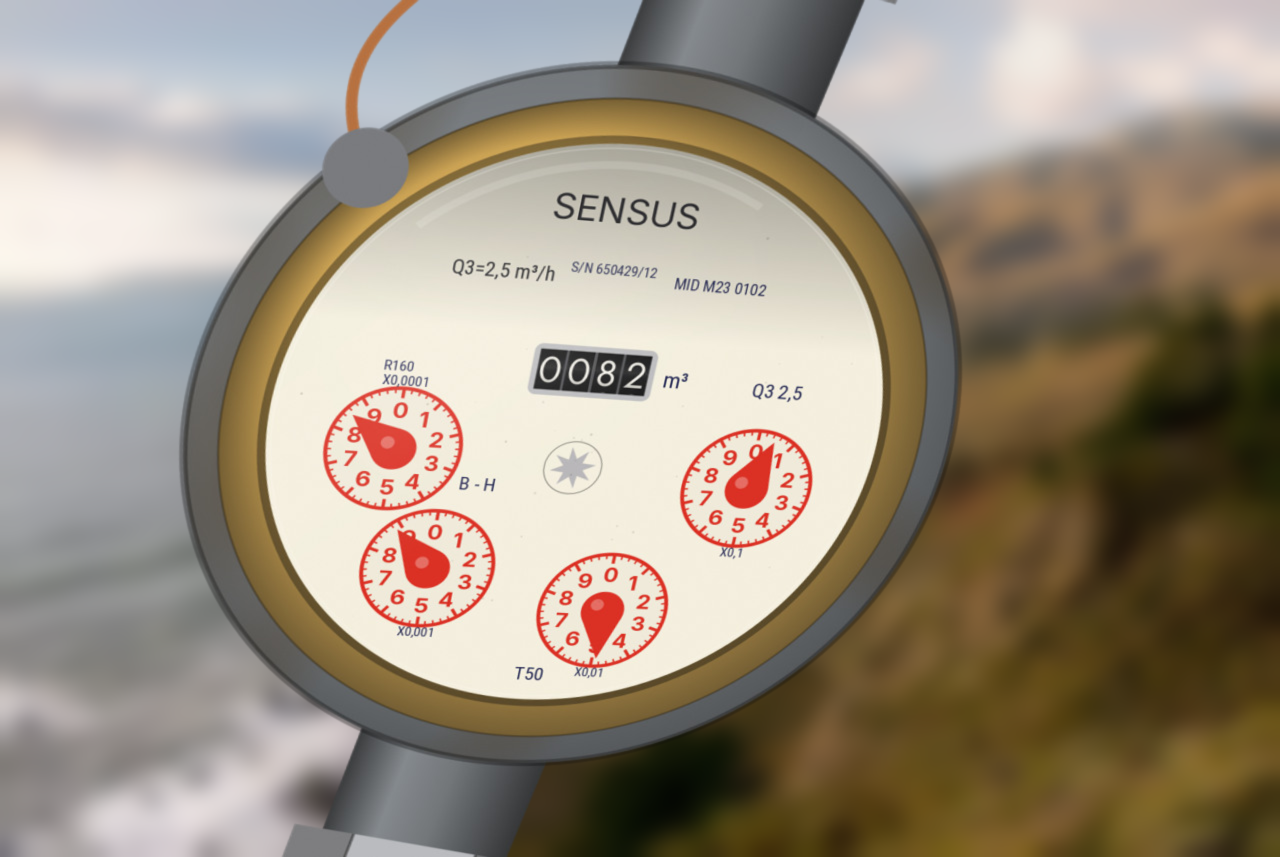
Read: 82.0488 (m³)
